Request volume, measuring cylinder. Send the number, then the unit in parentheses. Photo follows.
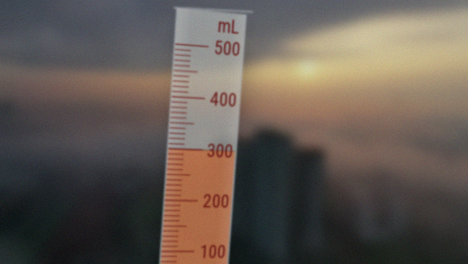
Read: 300 (mL)
